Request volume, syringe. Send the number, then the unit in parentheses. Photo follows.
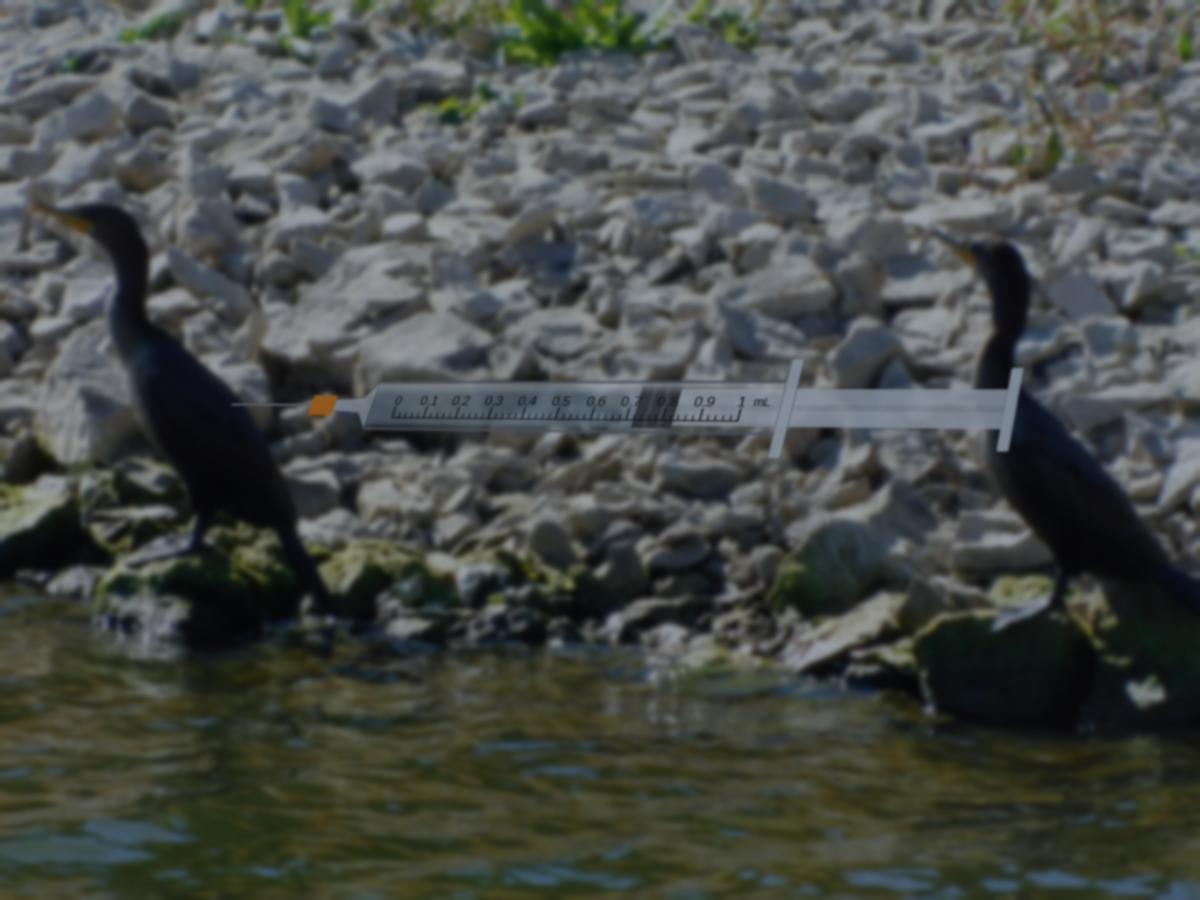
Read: 0.72 (mL)
